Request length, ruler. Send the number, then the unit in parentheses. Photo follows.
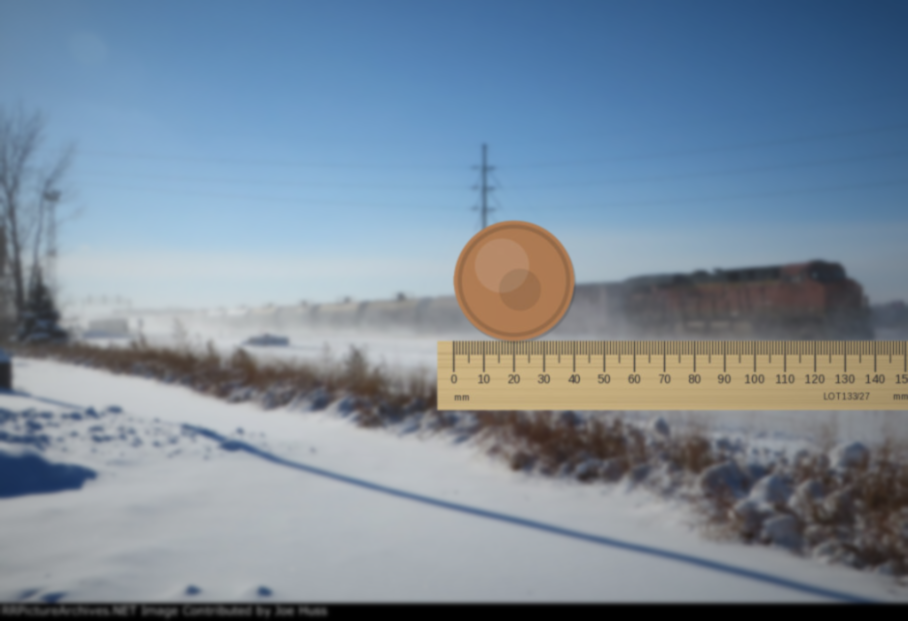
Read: 40 (mm)
